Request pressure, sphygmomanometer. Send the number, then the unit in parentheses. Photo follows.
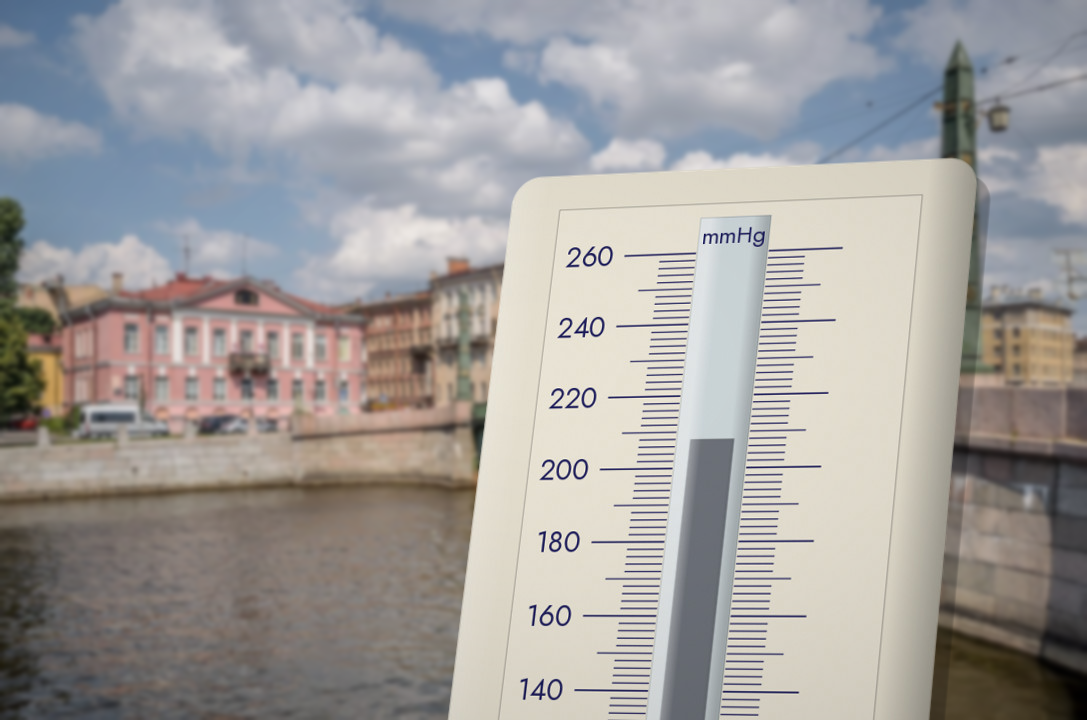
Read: 208 (mmHg)
